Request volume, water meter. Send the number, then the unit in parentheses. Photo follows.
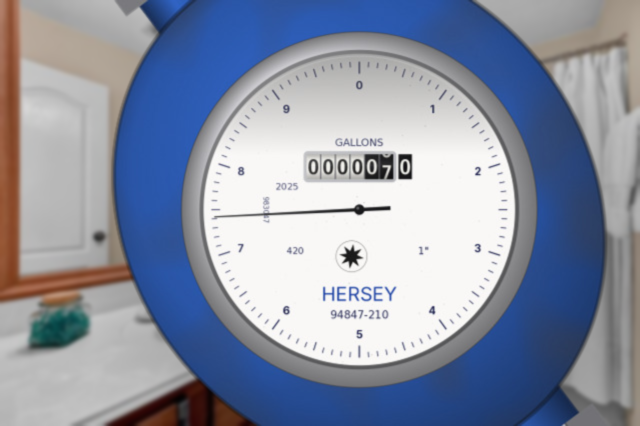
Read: 67.4 (gal)
